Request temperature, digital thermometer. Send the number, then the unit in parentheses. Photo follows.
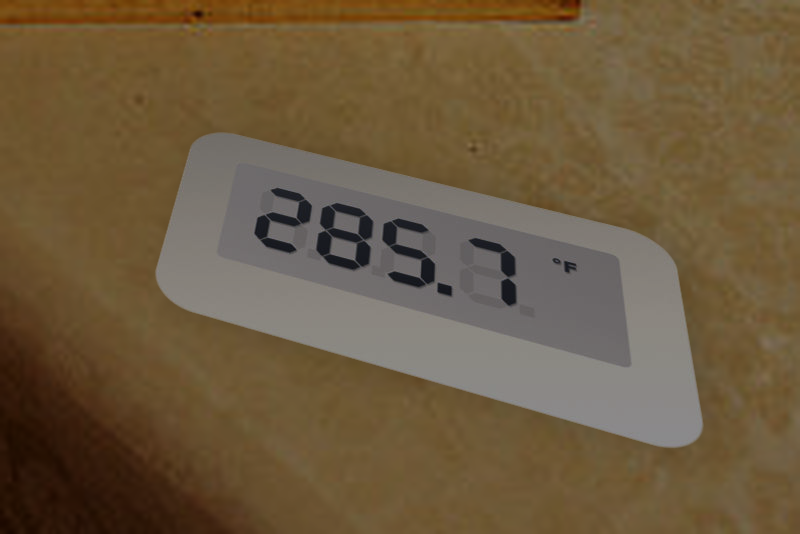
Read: 285.7 (°F)
